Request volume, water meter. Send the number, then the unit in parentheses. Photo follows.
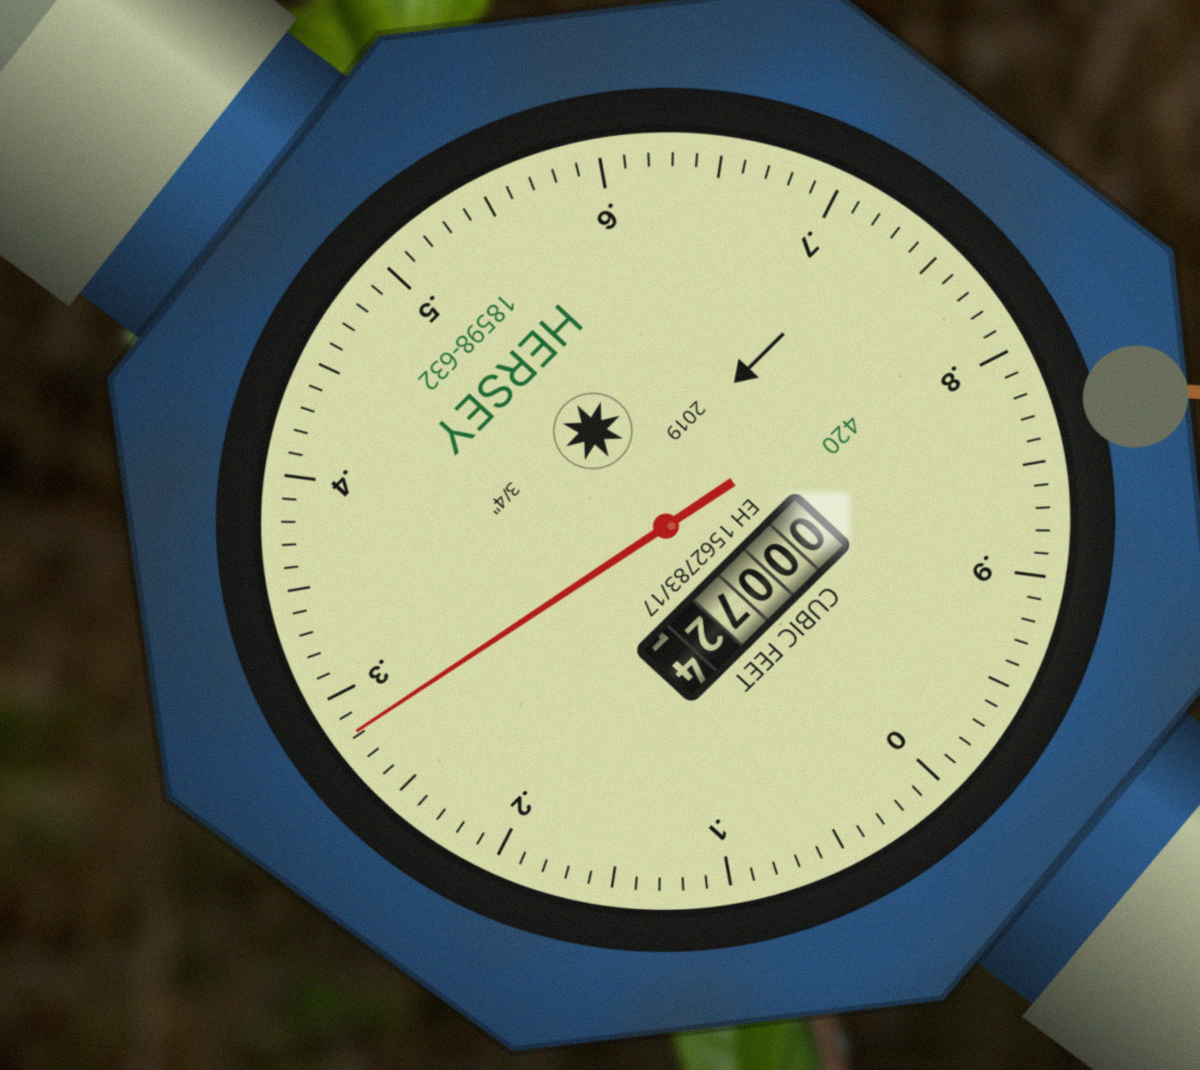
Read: 724.28 (ft³)
